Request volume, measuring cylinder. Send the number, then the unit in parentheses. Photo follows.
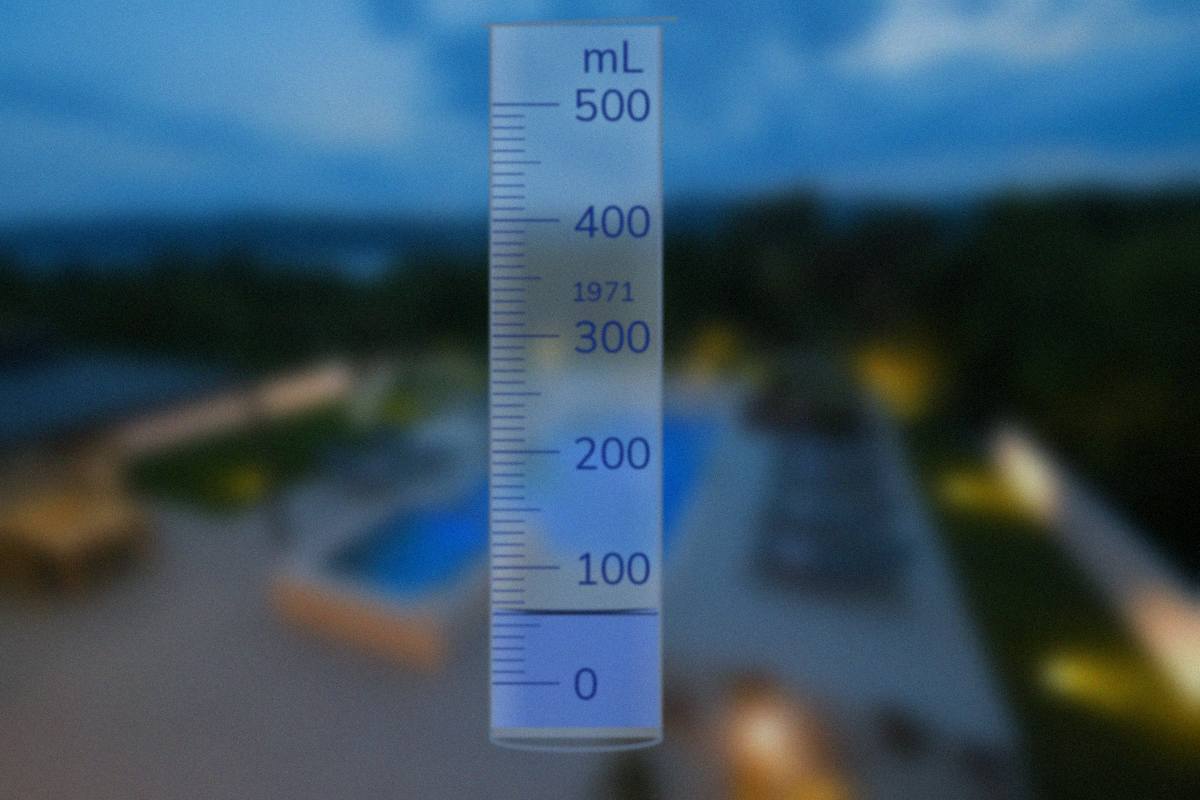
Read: 60 (mL)
